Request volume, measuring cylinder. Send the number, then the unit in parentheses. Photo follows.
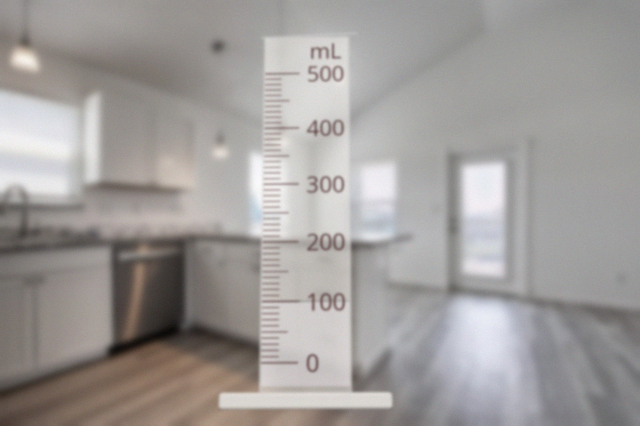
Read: 100 (mL)
